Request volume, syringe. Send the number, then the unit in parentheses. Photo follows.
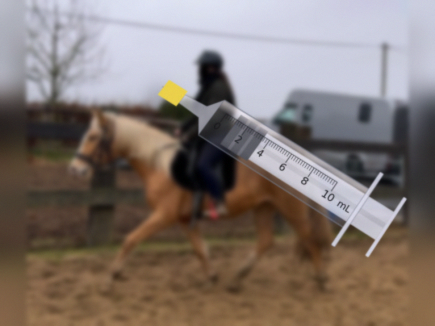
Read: 1 (mL)
